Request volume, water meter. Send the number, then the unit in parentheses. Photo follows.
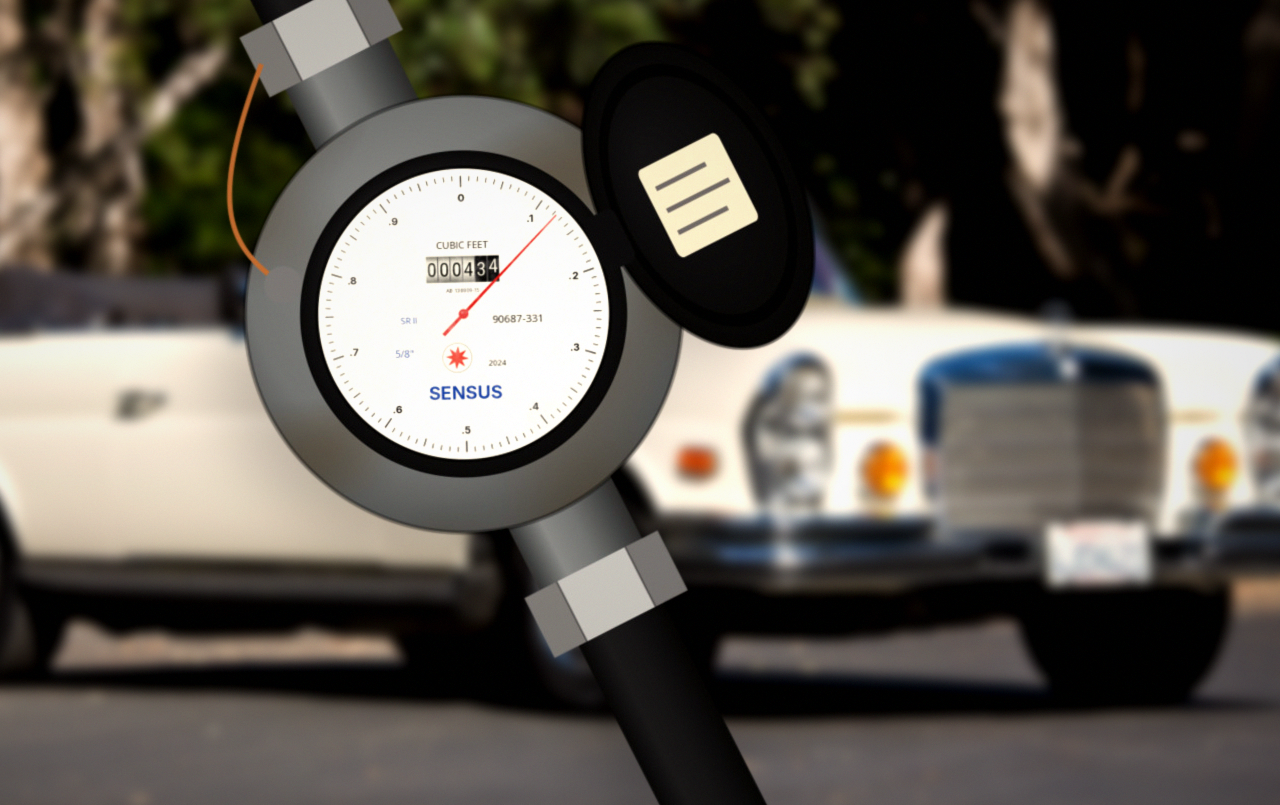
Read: 434.12 (ft³)
